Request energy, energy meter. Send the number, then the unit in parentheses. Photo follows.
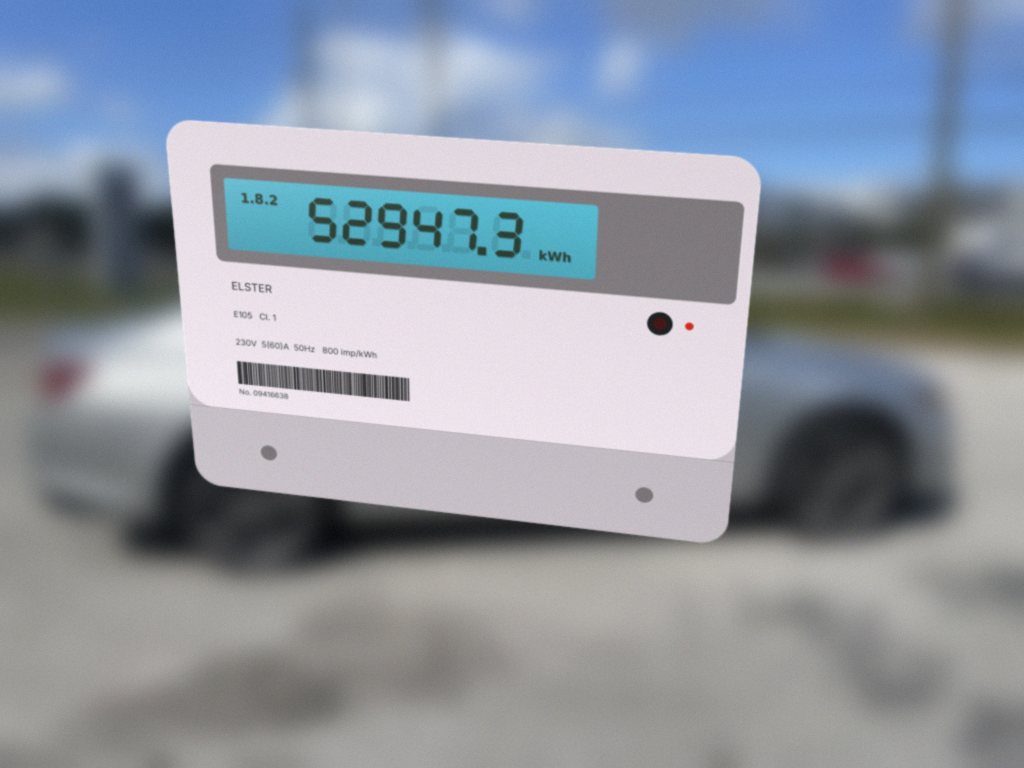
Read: 52947.3 (kWh)
